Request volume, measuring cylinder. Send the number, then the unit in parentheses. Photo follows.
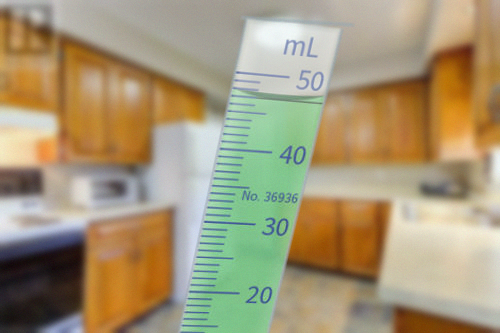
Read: 47 (mL)
